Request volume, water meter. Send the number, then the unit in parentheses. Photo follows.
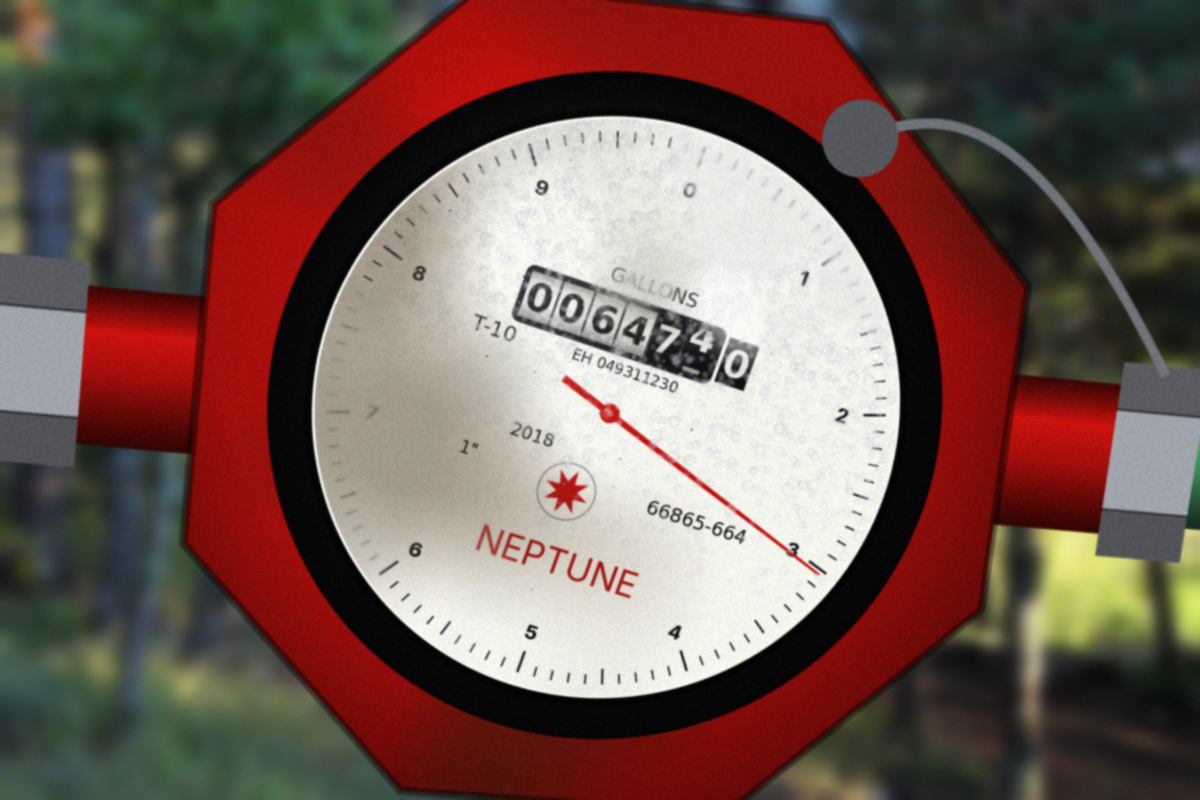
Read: 64743.0 (gal)
